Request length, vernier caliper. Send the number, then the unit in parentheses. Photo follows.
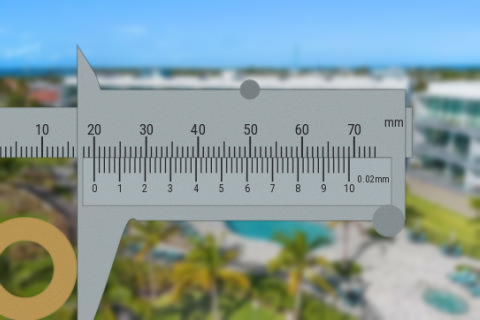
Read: 20.0 (mm)
